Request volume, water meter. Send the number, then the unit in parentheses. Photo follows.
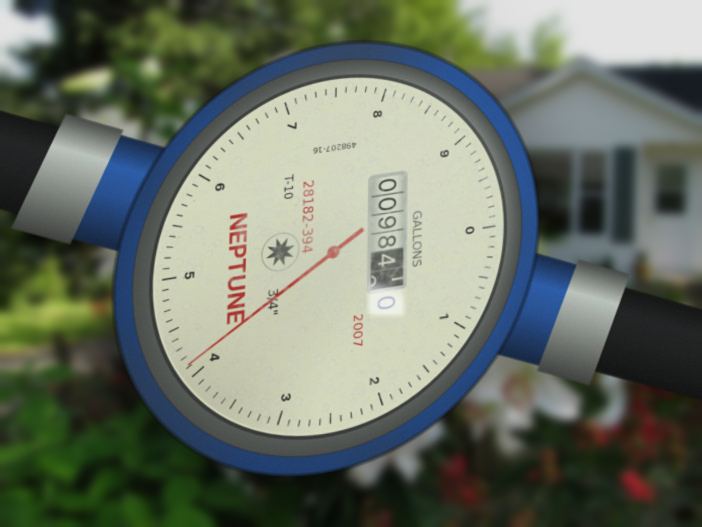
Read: 98414.1 (gal)
